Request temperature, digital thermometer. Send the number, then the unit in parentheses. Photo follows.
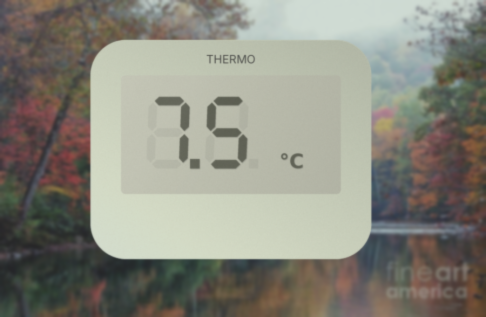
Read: 7.5 (°C)
